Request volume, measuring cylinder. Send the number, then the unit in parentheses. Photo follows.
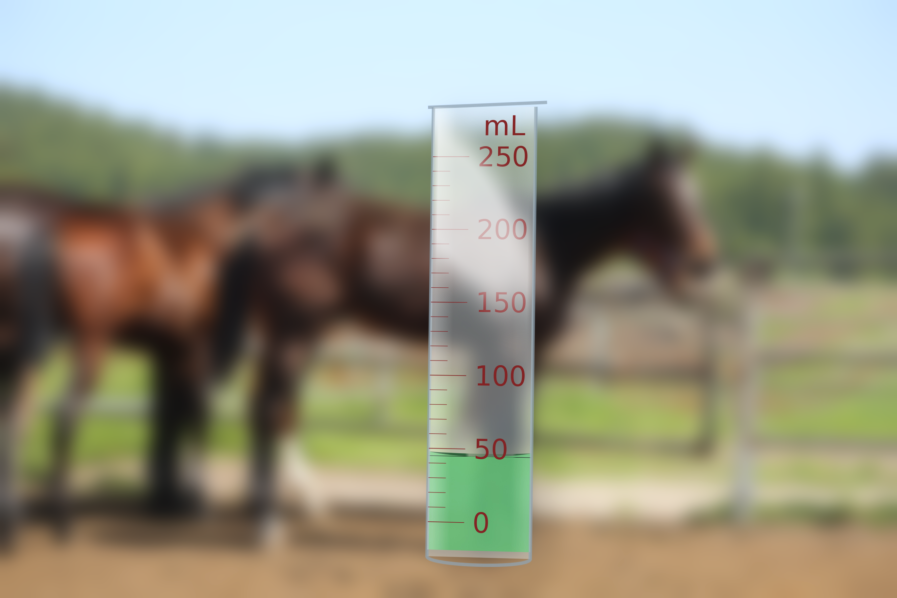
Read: 45 (mL)
